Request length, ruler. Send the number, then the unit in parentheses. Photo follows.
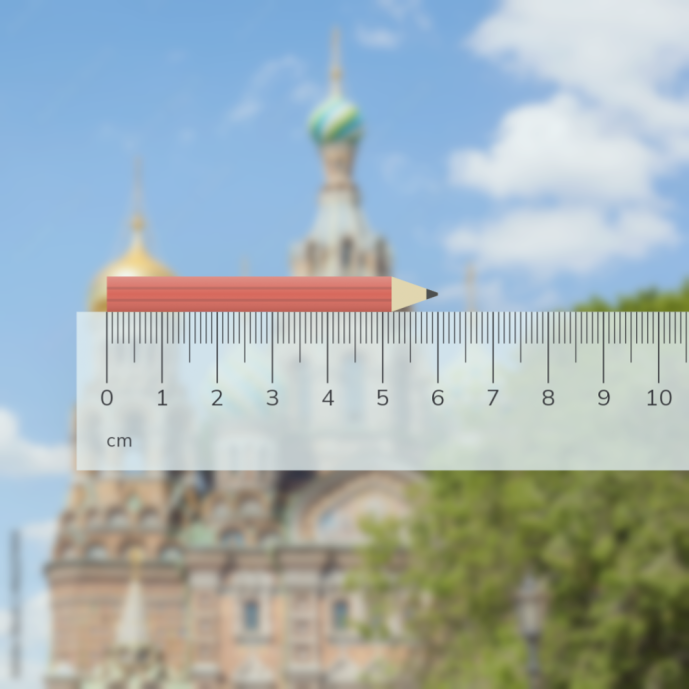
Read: 6 (cm)
